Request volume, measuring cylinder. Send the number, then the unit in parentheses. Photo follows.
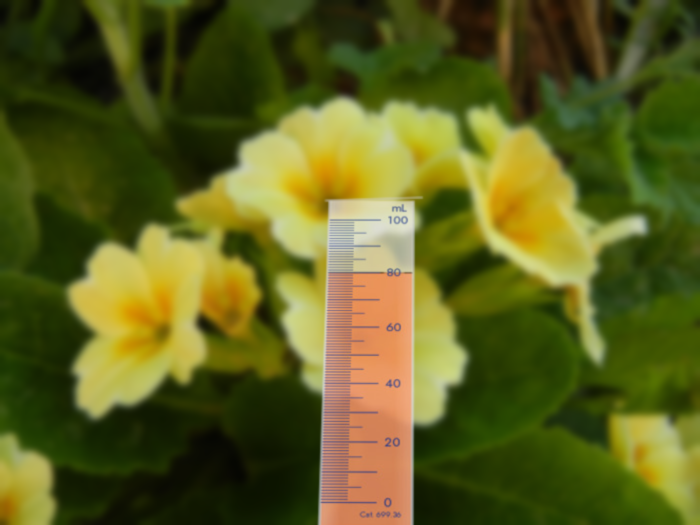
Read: 80 (mL)
